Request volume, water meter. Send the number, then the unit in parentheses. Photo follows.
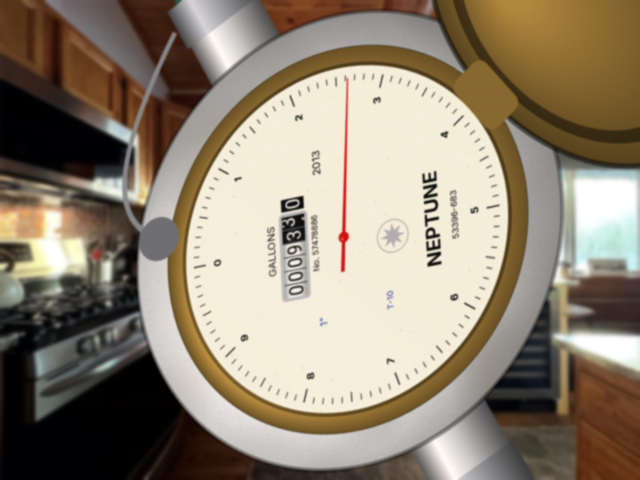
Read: 9332.6 (gal)
